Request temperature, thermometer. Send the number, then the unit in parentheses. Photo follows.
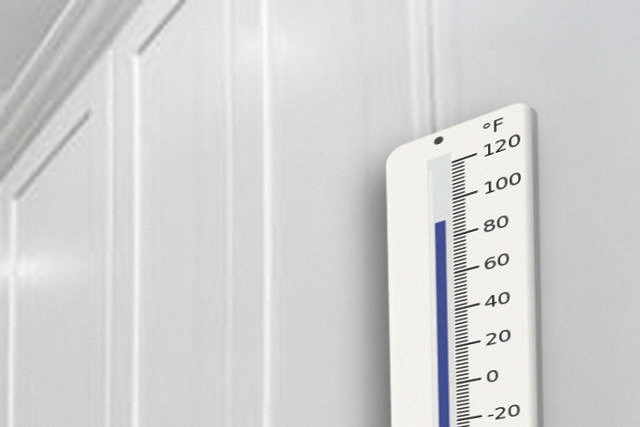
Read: 90 (°F)
